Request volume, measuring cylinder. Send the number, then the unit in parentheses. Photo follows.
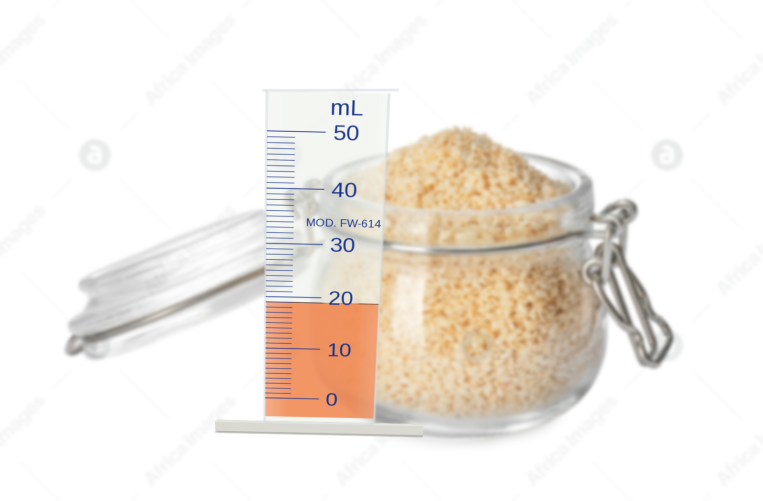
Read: 19 (mL)
